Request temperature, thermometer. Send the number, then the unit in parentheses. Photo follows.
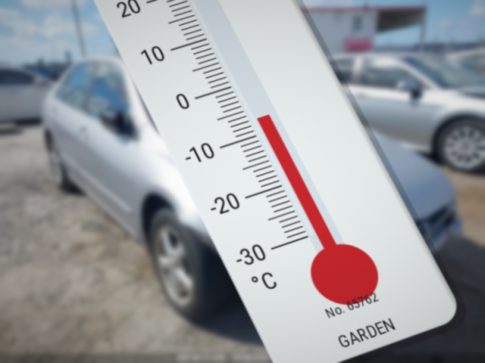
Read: -7 (°C)
